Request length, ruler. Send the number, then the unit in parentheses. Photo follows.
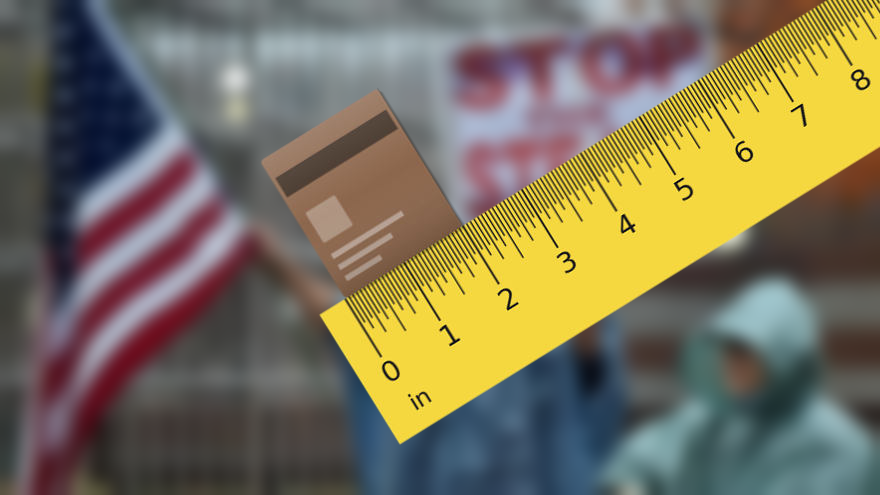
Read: 2 (in)
